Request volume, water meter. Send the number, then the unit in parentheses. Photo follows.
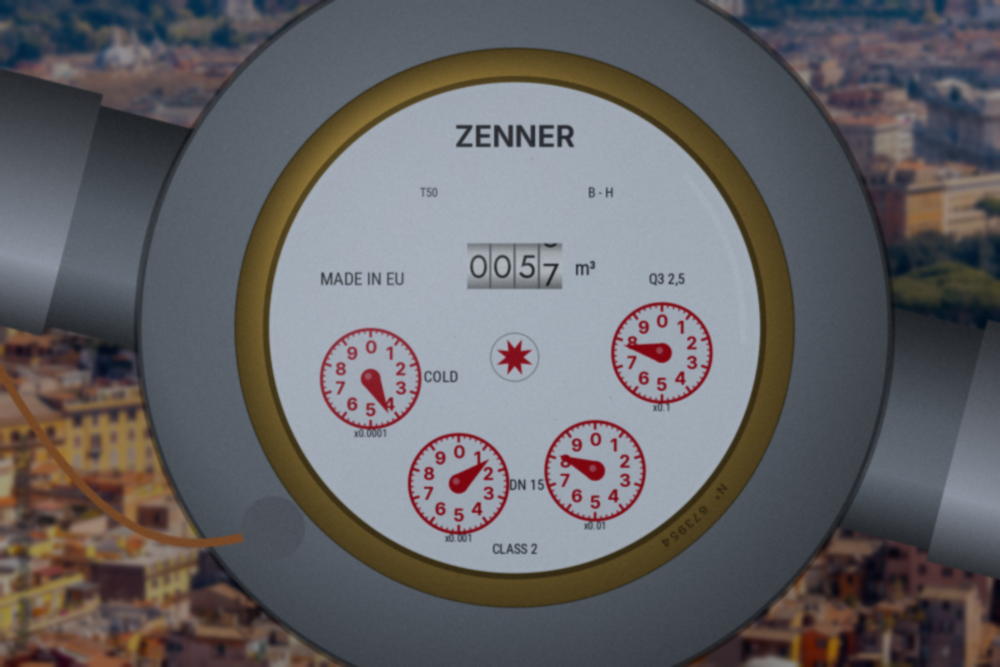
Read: 56.7814 (m³)
